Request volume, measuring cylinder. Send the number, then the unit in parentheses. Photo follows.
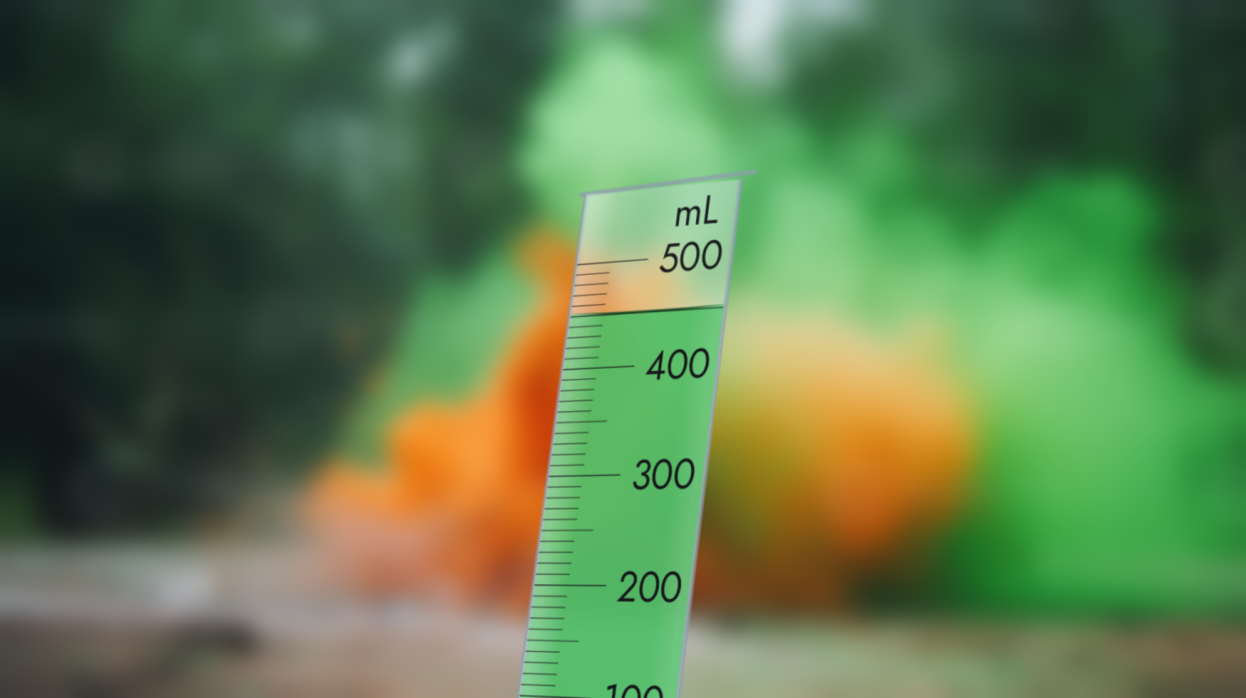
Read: 450 (mL)
